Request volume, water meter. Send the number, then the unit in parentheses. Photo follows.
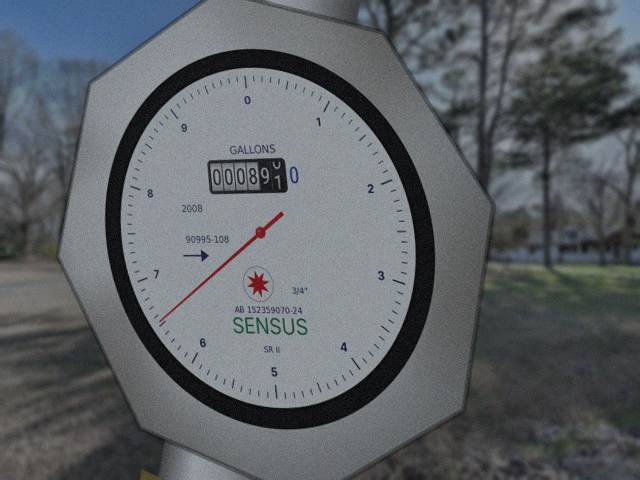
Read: 8906.5 (gal)
